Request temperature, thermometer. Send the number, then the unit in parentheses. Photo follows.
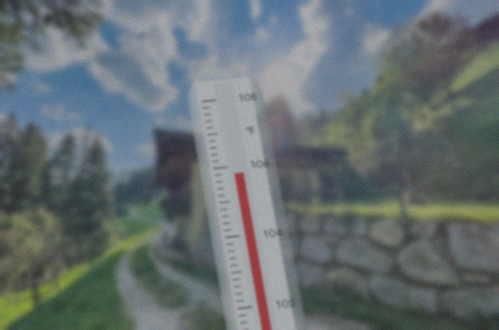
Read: 105.8 (°F)
